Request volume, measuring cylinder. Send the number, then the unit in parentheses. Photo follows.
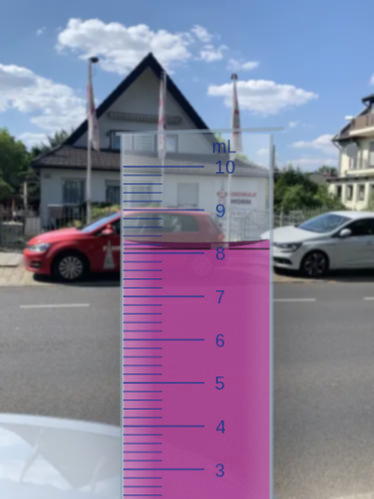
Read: 8.1 (mL)
